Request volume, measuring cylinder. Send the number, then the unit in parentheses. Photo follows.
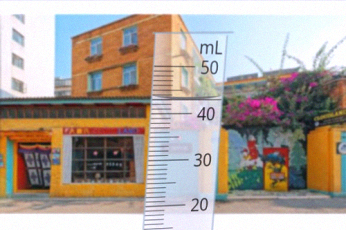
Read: 43 (mL)
